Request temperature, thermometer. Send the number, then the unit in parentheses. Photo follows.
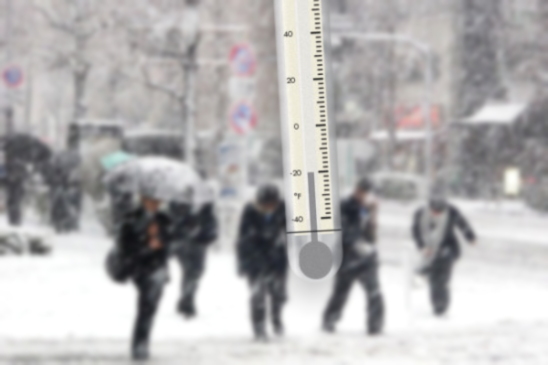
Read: -20 (°F)
